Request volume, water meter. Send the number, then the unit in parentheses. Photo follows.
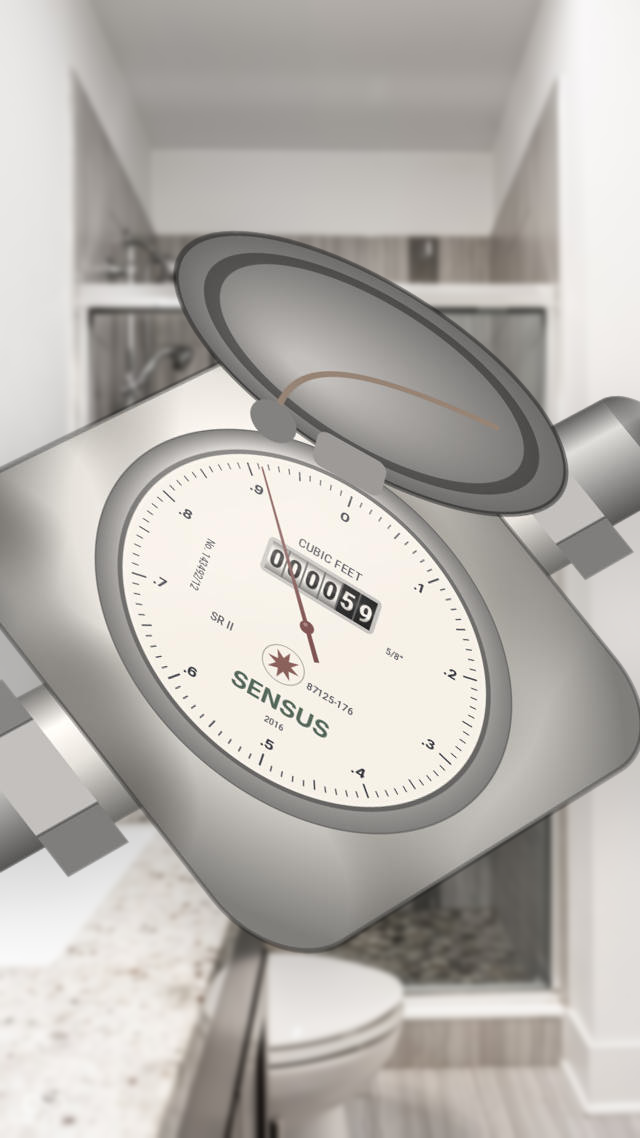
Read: 58.91 (ft³)
